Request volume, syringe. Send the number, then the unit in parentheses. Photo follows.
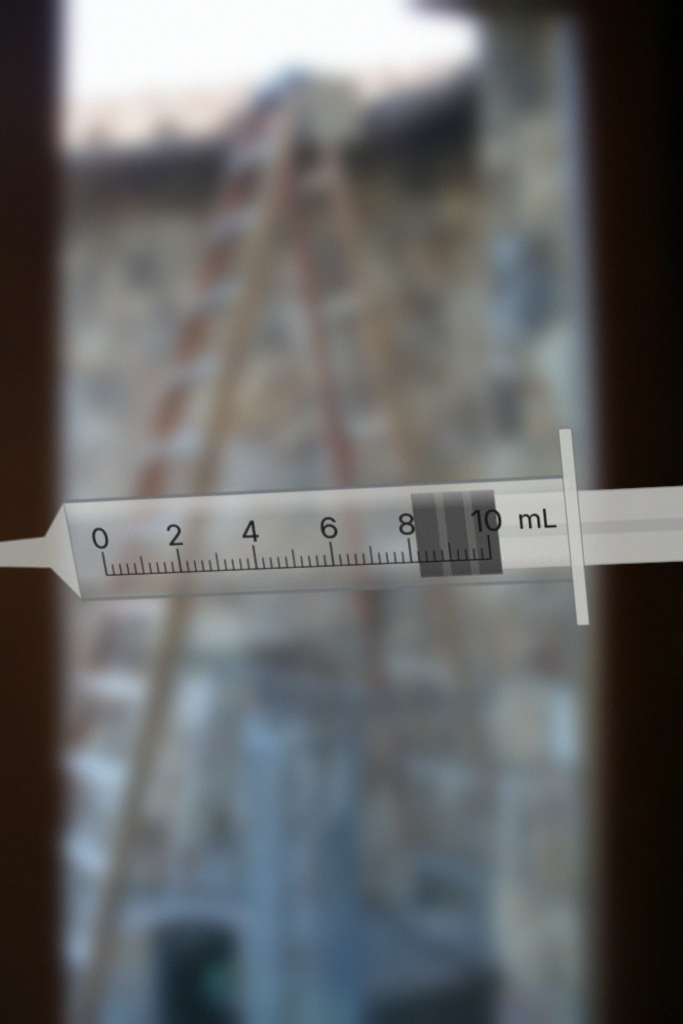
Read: 8.2 (mL)
